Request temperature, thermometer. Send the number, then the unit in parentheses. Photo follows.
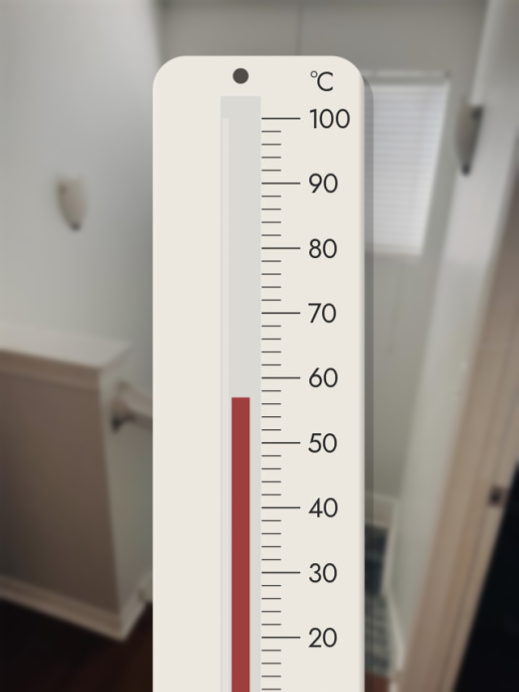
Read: 57 (°C)
